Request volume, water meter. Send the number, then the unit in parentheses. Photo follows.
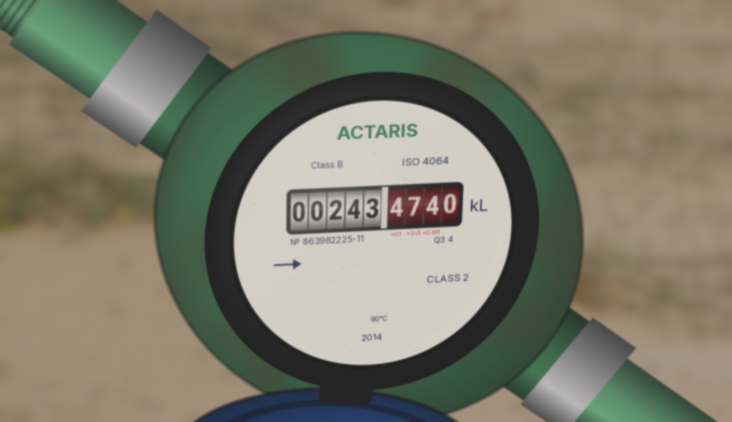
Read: 243.4740 (kL)
